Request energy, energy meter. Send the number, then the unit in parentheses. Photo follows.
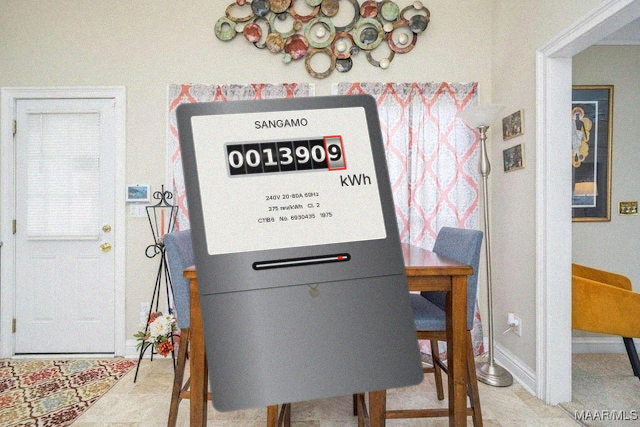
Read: 1390.9 (kWh)
